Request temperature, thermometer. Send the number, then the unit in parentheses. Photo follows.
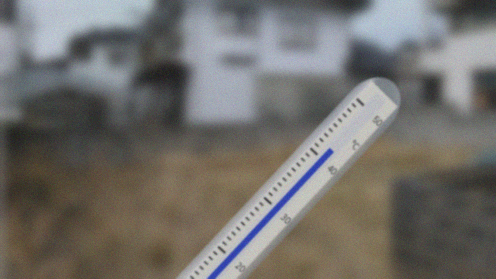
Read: 42 (°C)
